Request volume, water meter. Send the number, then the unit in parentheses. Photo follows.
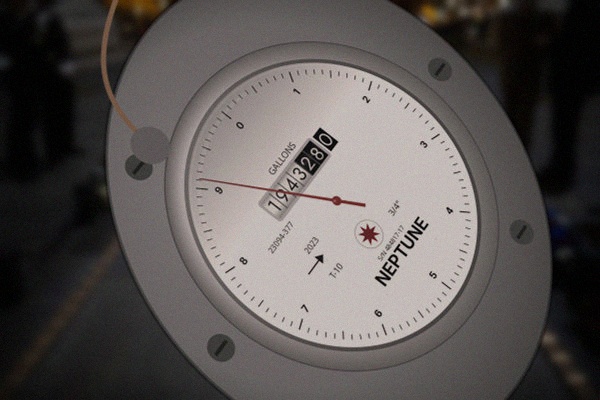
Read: 1943279.1 (gal)
